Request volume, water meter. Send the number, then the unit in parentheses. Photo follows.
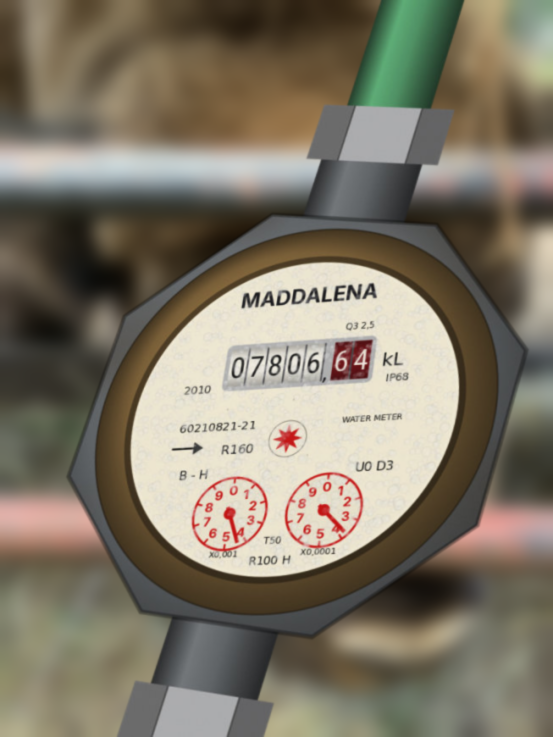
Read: 7806.6443 (kL)
